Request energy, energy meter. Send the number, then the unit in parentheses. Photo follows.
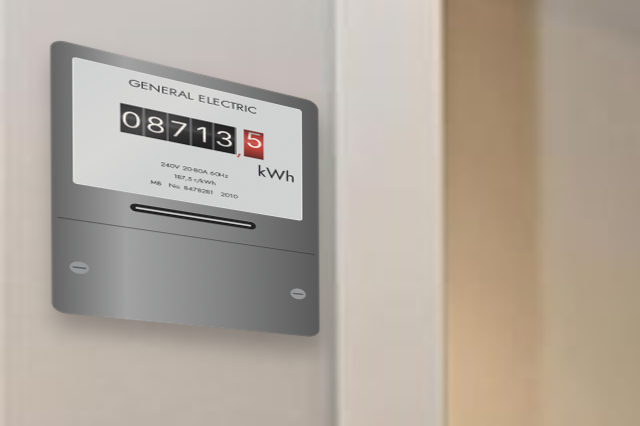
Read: 8713.5 (kWh)
